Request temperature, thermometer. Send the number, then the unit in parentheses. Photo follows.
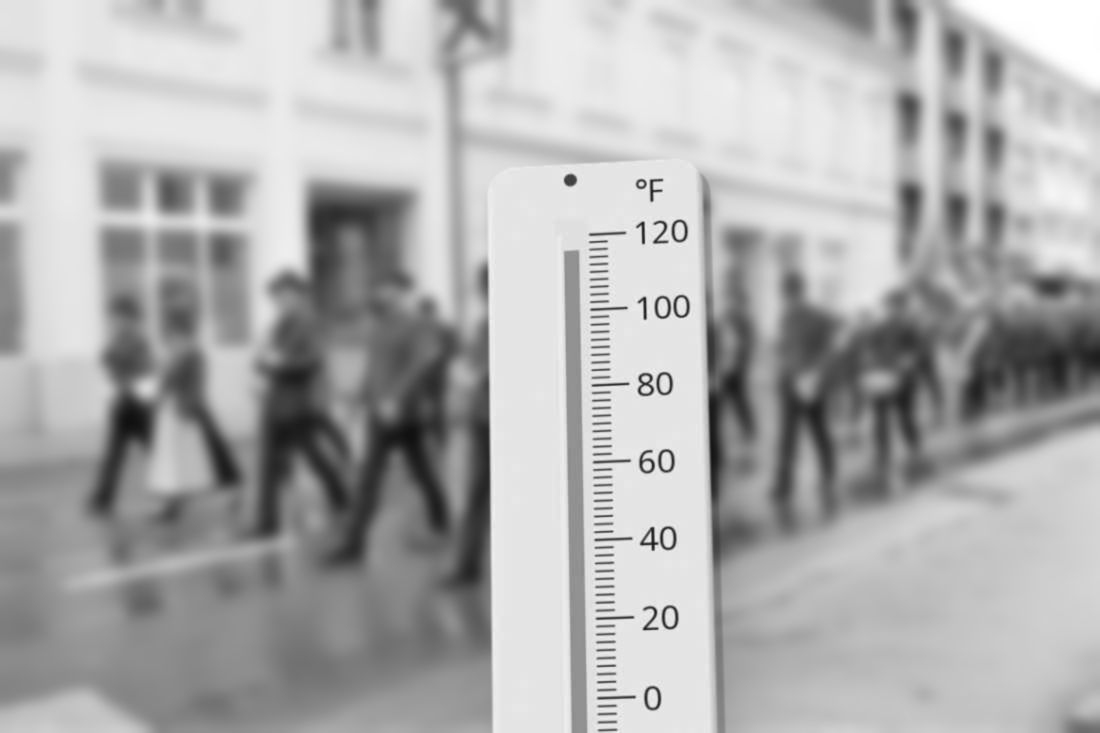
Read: 116 (°F)
